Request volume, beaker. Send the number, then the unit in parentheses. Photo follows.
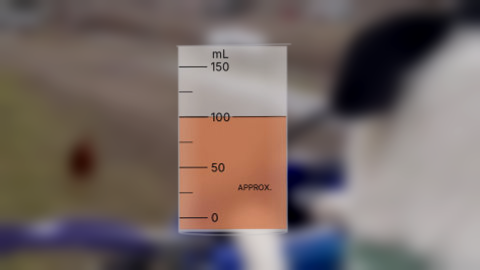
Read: 100 (mL)
